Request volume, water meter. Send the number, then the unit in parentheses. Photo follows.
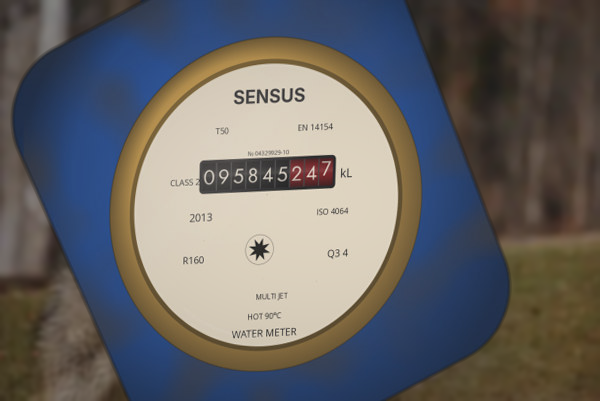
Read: 95845.247 (kL)
